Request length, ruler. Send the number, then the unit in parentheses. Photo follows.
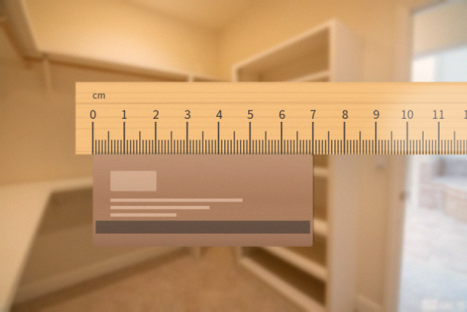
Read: 7 (cm)
